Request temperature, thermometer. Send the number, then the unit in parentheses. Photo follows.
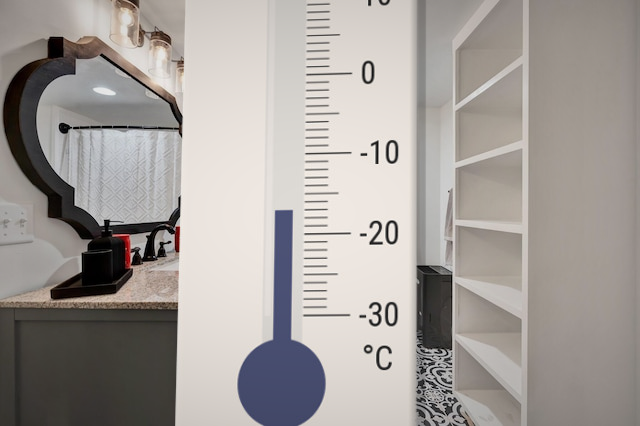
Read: -17 (°C)
